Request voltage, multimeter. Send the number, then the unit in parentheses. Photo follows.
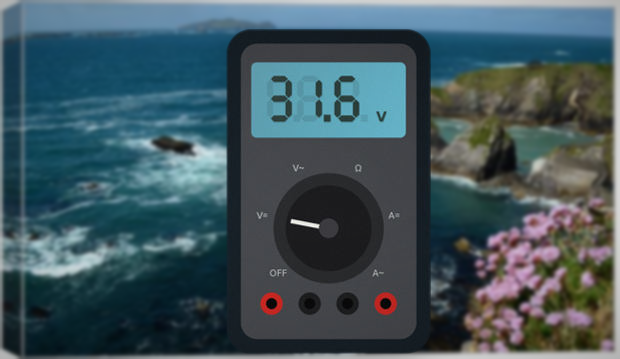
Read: 31.6 (V)
